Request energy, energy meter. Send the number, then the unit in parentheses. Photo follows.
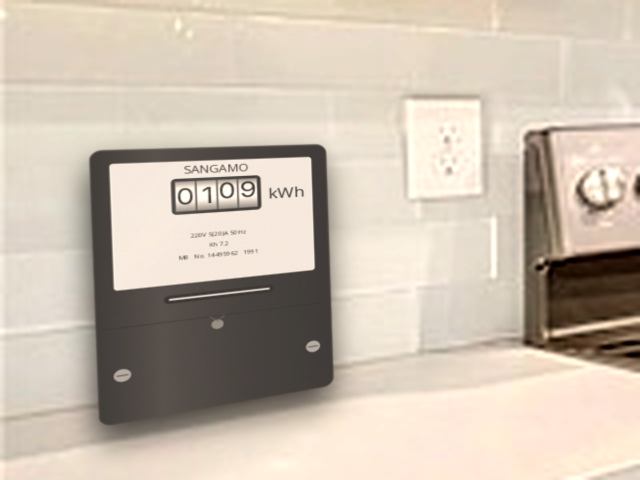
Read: 109 (kWh)
